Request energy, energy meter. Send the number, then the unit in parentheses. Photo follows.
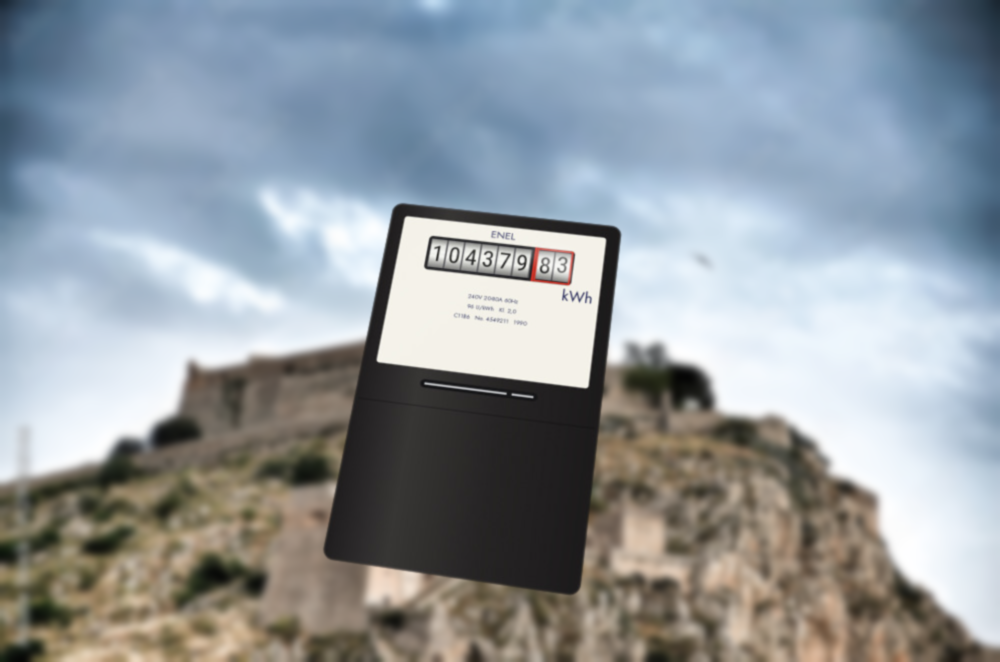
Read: 104379.83 (kWh)
